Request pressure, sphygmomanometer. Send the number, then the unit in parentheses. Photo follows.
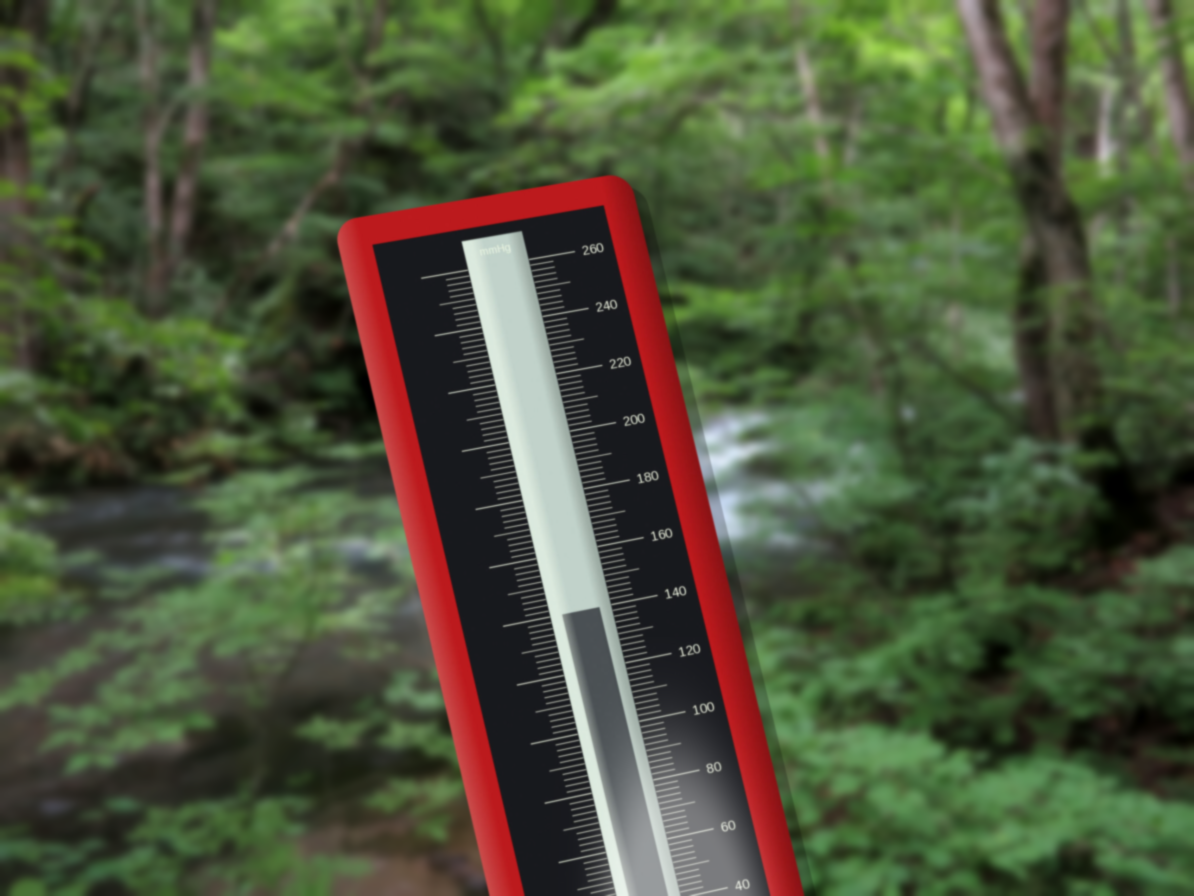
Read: 140 (mmHg)
